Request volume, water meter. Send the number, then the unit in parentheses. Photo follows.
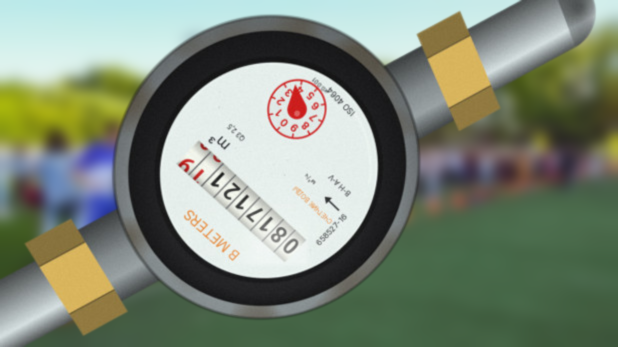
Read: 817121.193 (m³)
